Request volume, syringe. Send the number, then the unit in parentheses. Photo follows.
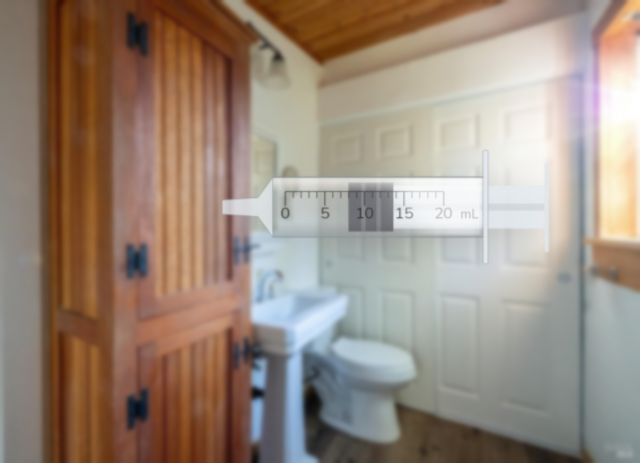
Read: 8 (mL)
